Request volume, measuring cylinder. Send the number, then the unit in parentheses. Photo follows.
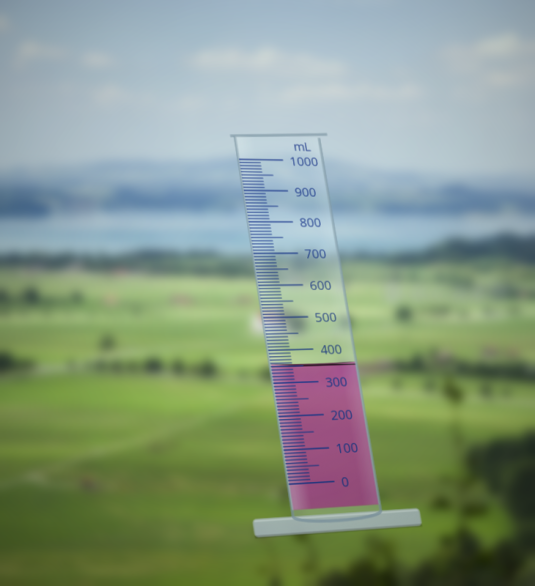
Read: 350 (mL)
